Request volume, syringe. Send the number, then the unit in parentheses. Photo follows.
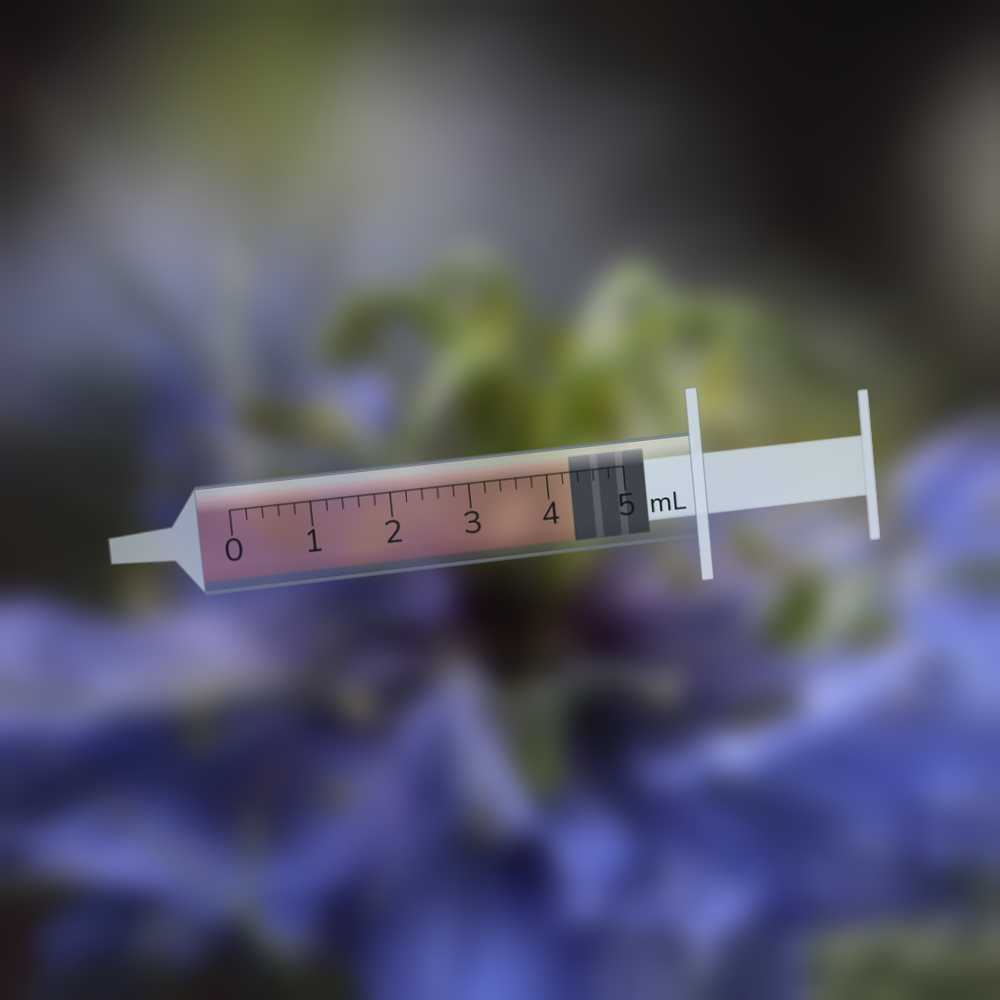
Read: 4.3 (mL)
